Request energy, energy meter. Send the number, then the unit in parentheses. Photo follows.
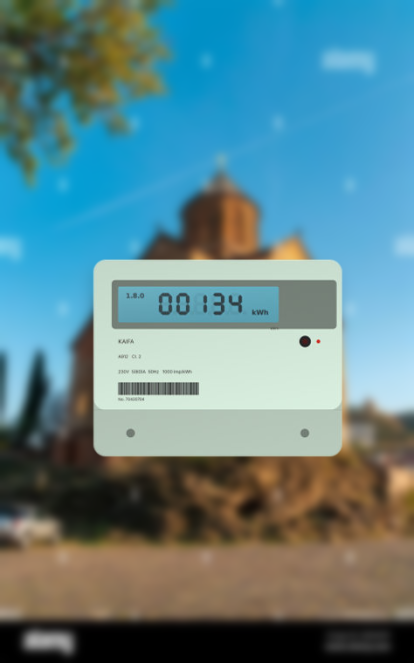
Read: 134 (kWh)
